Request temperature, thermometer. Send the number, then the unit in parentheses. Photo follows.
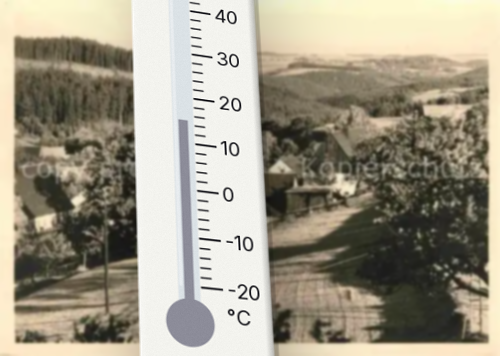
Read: 15 (°C)
